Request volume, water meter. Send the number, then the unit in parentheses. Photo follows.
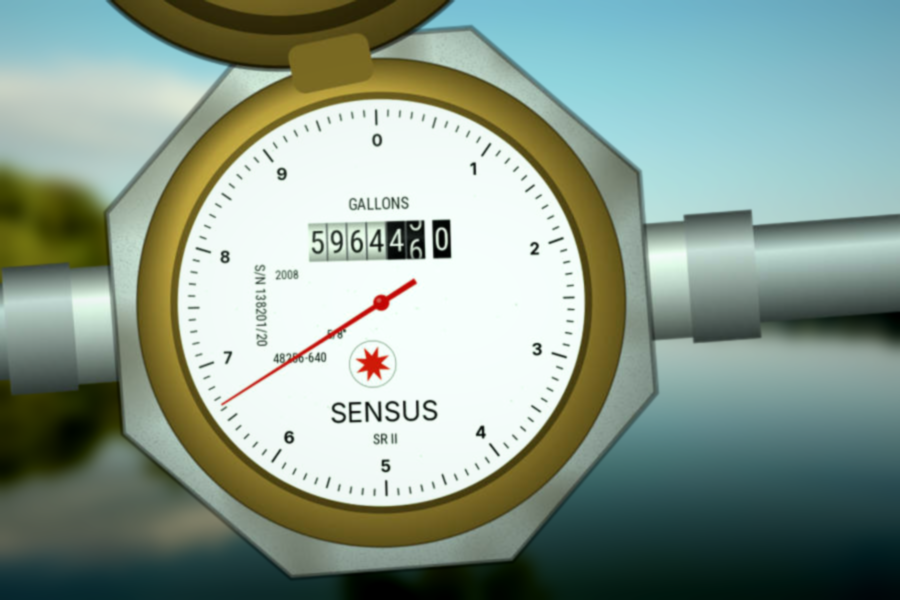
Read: 5964456.6 (gal)
